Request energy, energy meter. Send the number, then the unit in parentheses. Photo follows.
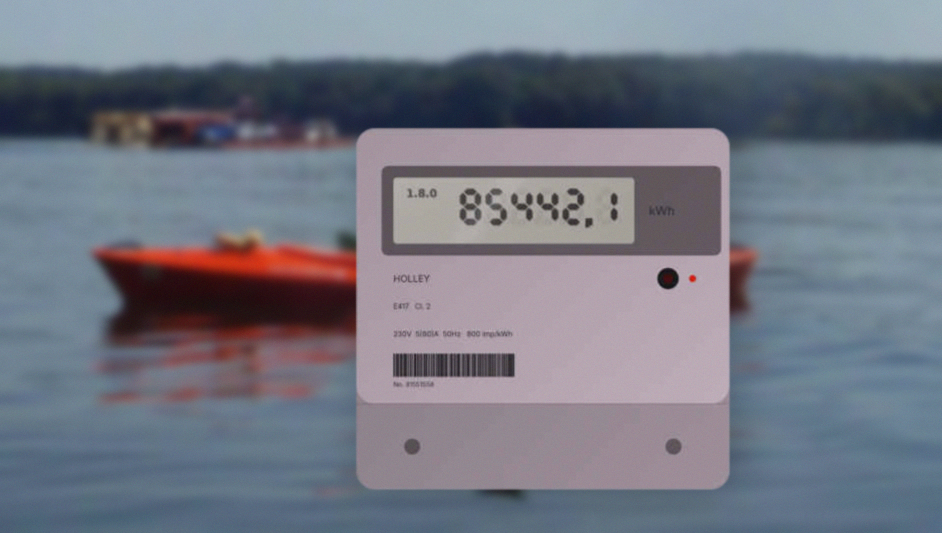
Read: 85442.1 (kWh)
